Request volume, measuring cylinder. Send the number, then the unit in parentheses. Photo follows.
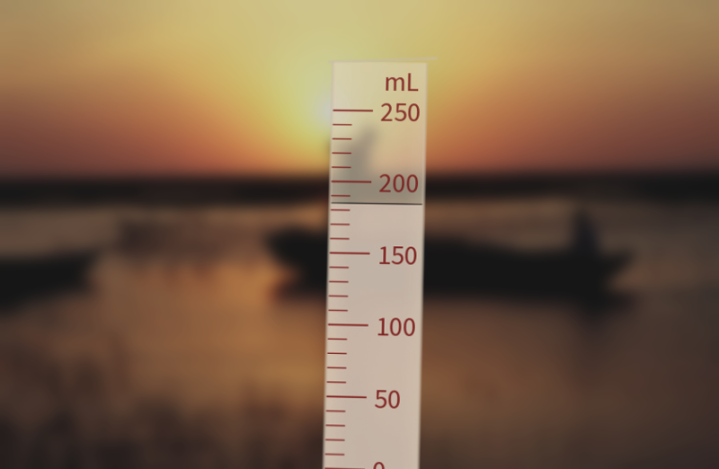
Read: 185 (mL)
